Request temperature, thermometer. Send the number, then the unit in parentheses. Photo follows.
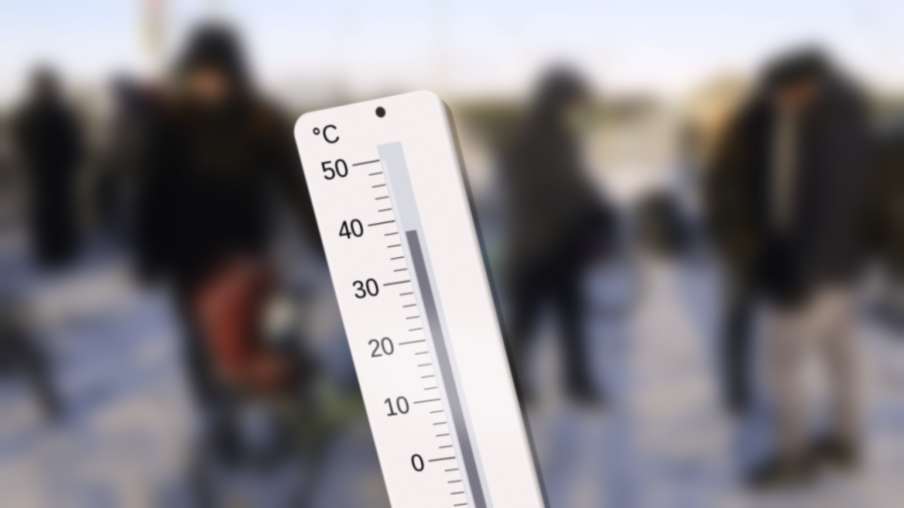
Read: 38 (°C)
